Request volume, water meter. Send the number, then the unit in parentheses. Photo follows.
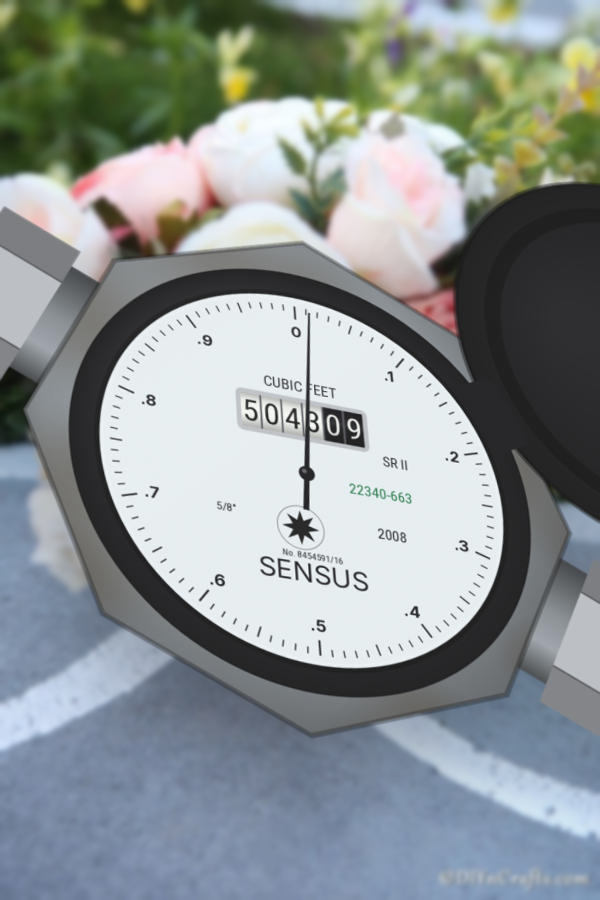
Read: 504309.01 (ft³)
